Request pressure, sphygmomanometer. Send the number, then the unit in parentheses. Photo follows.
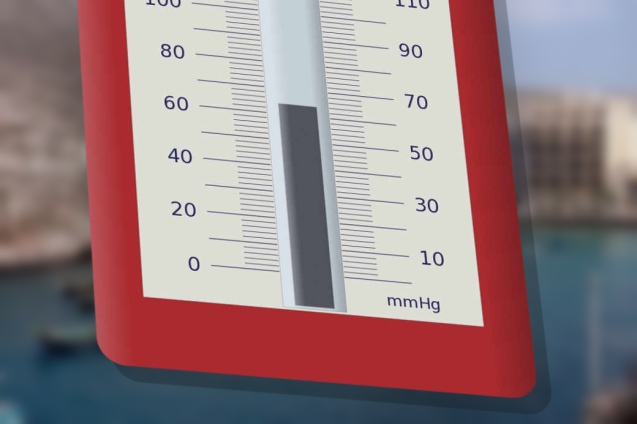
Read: 64 (mmHg)
